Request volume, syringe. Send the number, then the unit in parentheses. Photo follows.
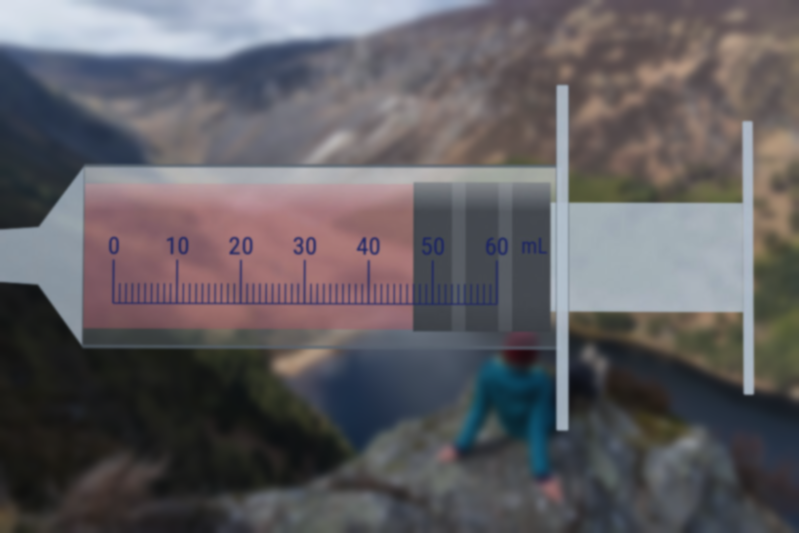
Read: 47 (mL)
